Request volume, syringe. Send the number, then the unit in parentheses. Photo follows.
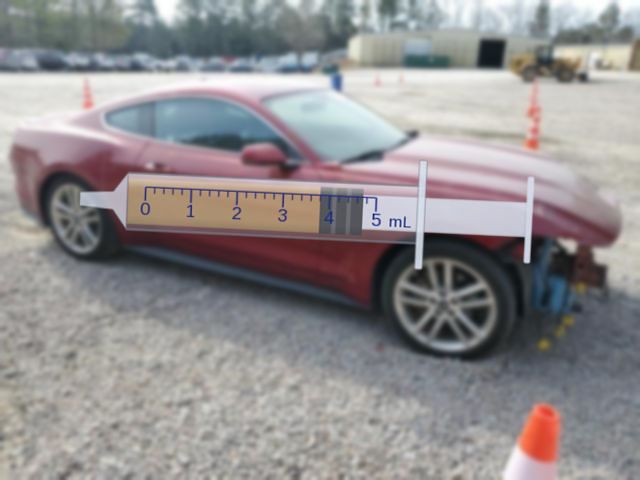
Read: 3.8 (mL)
